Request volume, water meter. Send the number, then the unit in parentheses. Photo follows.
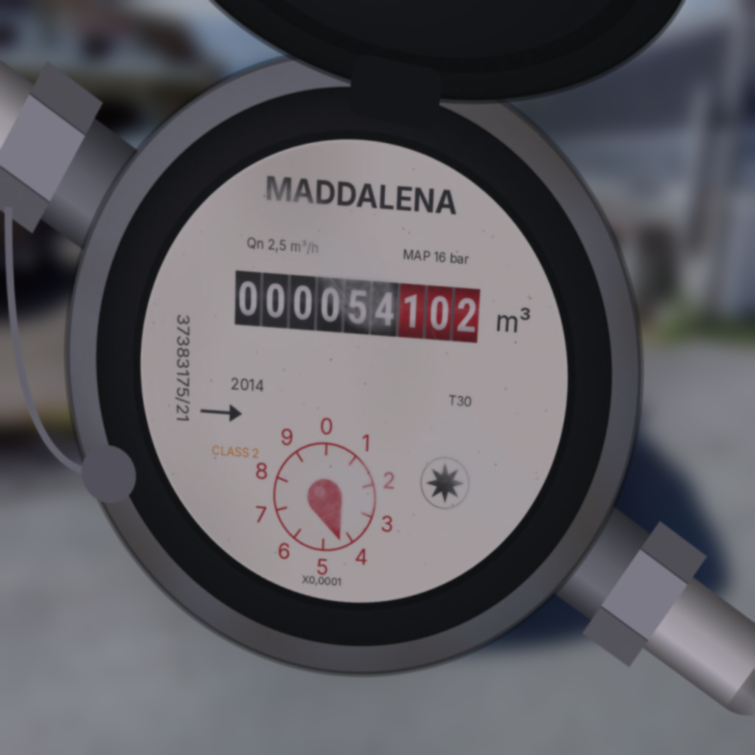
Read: 54.1024 (m³)
